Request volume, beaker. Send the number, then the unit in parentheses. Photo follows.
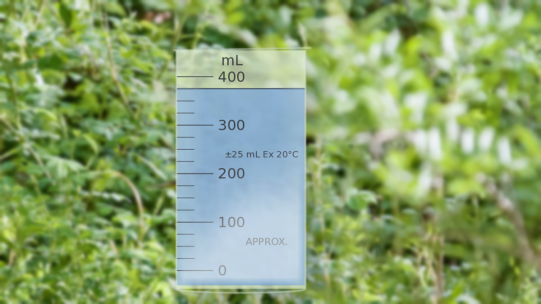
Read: 375 (mL)
